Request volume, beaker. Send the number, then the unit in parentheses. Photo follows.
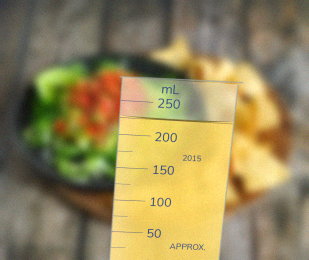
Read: 225 (mL)
